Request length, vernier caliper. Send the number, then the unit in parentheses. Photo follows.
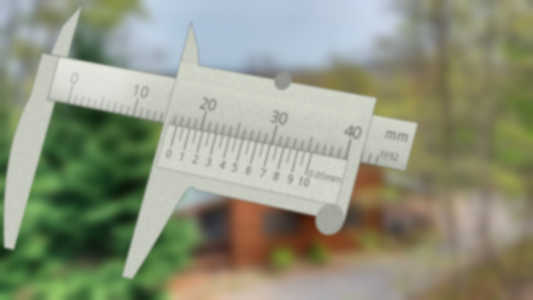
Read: 16.5 (mm)
